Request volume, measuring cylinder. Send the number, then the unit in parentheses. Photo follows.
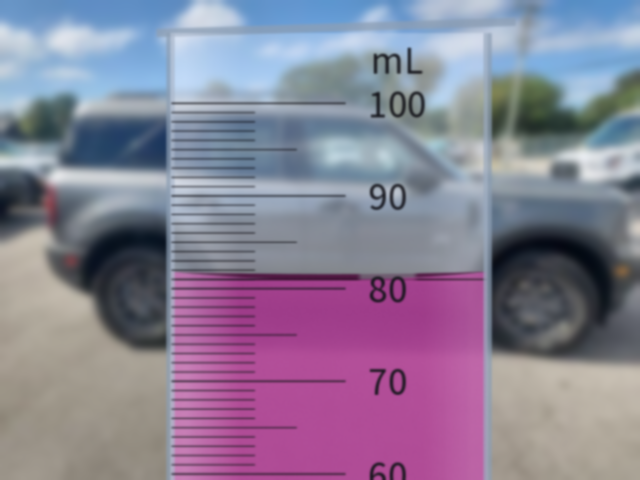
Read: 81 (mL)
